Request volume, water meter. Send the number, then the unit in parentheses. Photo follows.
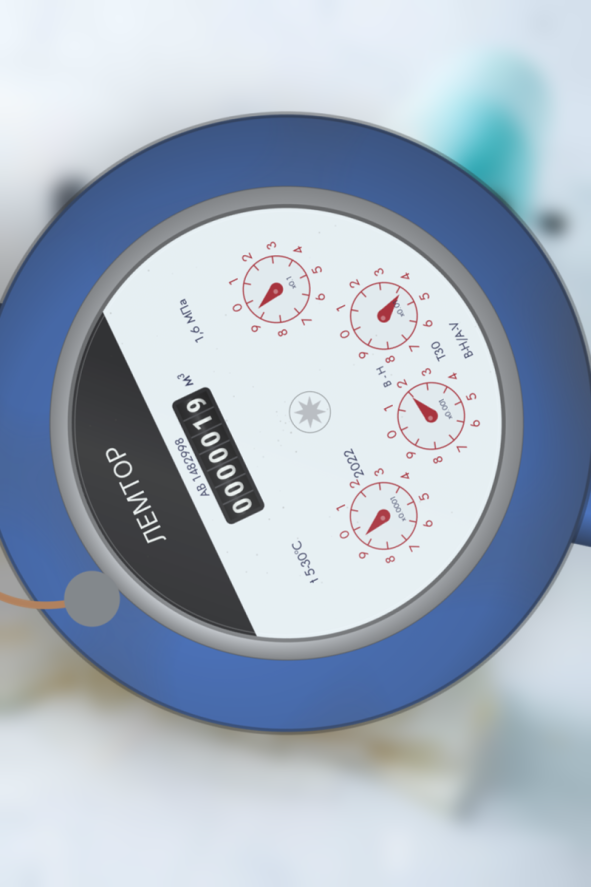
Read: 18.9419 (m³)
